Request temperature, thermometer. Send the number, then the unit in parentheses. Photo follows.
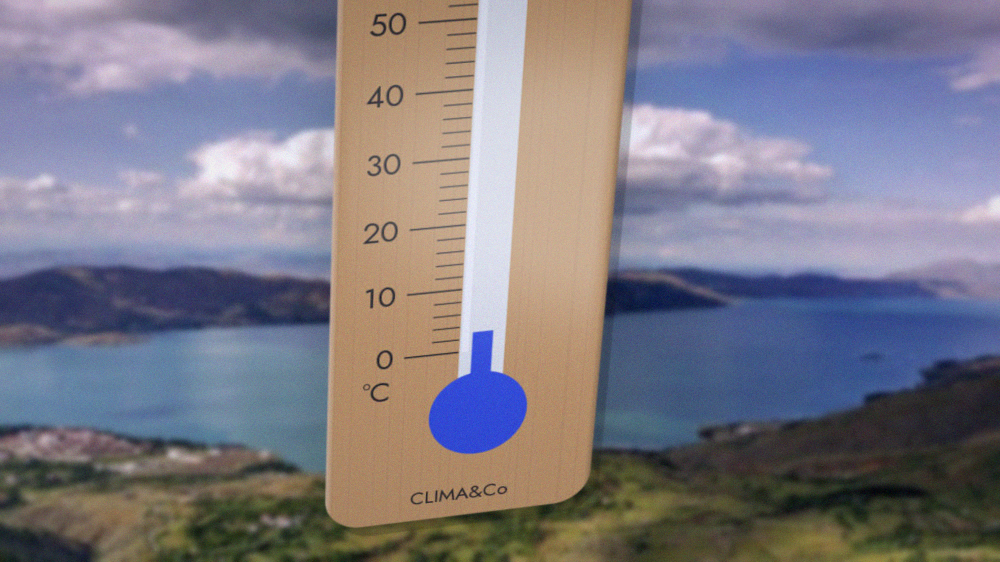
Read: 3 (°C)
